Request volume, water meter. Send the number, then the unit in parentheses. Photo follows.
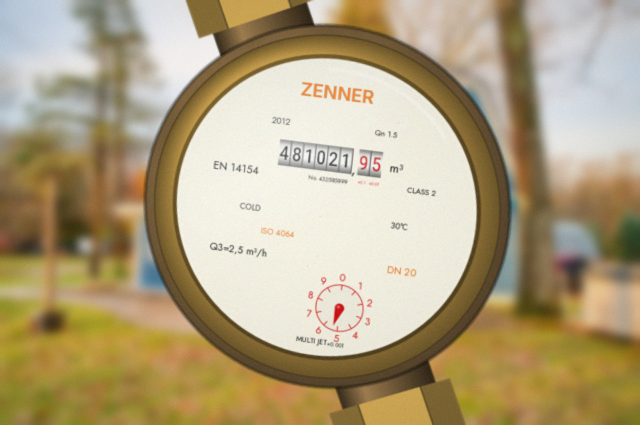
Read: 481021.955 (m³)
